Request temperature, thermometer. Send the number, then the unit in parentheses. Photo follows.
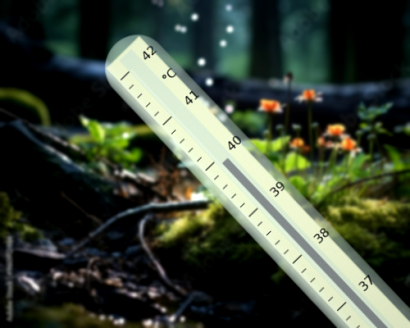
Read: 39.9 (°C)
